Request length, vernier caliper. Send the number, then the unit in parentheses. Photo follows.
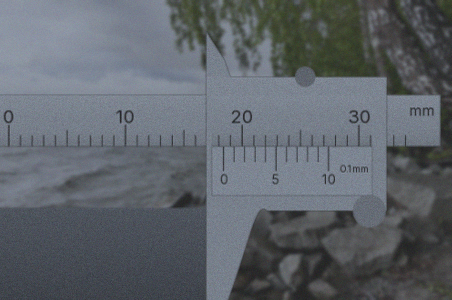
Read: 18.4 (mm)
